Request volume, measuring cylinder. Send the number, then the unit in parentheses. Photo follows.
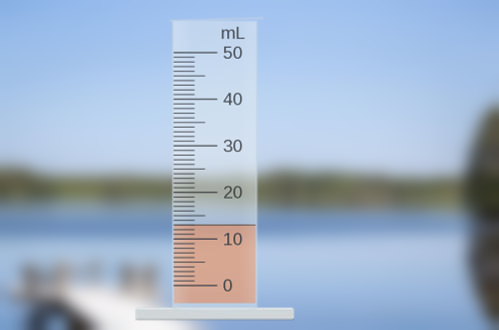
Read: 13 (mL)
